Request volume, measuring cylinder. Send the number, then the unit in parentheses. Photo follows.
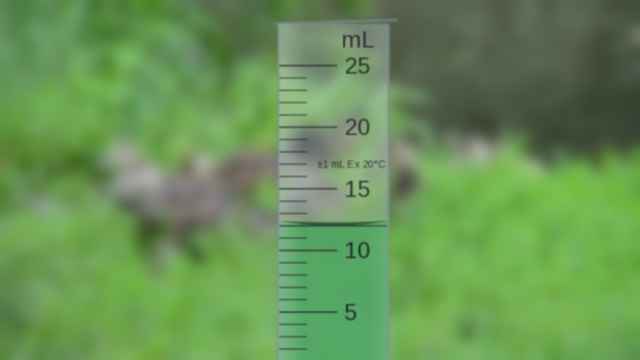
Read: 12 (mL)
